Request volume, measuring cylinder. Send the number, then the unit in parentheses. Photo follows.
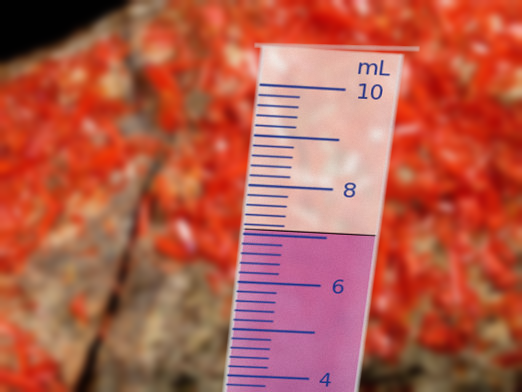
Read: 7.1 (mL)
